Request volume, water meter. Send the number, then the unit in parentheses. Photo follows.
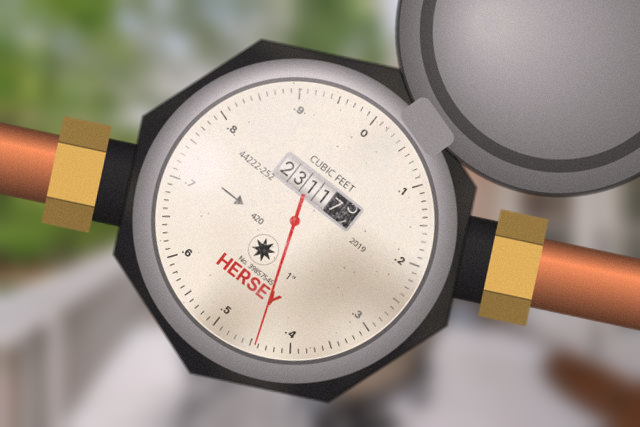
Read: 231175.44 (ft³)
